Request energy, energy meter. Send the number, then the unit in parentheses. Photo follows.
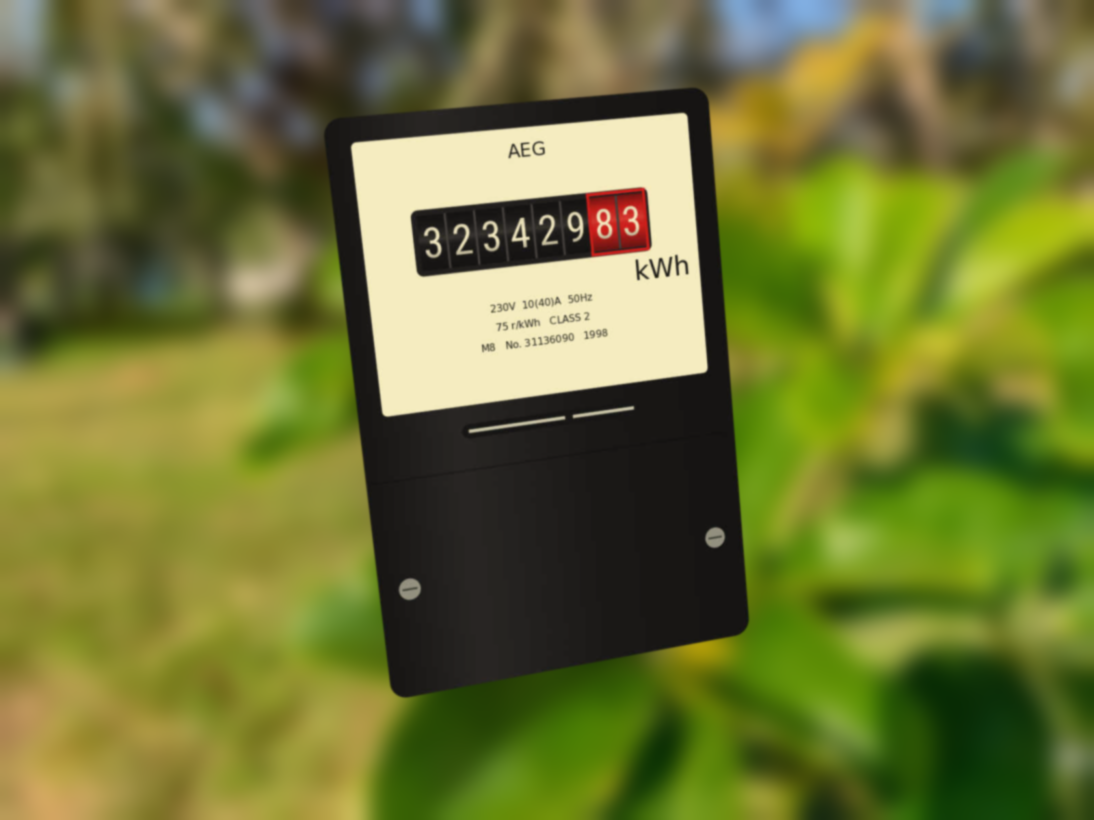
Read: 323429.83 (kWh)
